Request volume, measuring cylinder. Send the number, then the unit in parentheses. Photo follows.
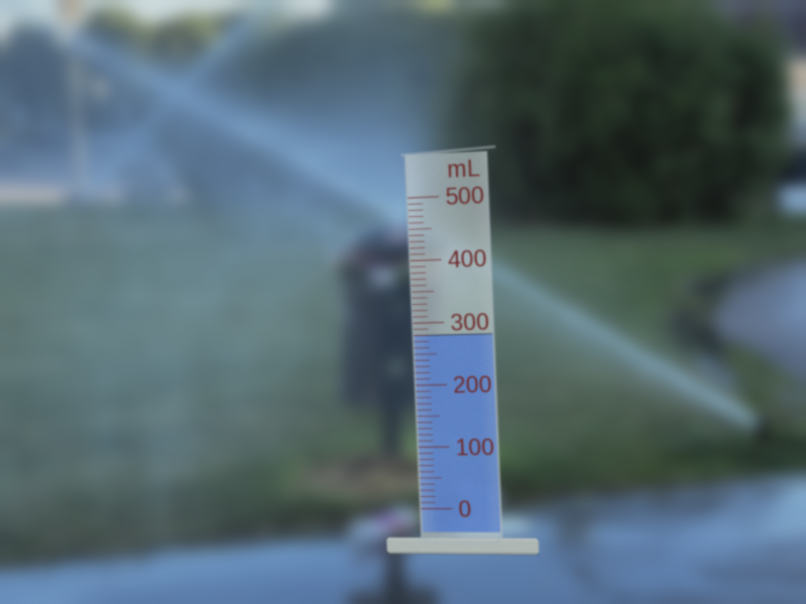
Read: 280 (mL)
